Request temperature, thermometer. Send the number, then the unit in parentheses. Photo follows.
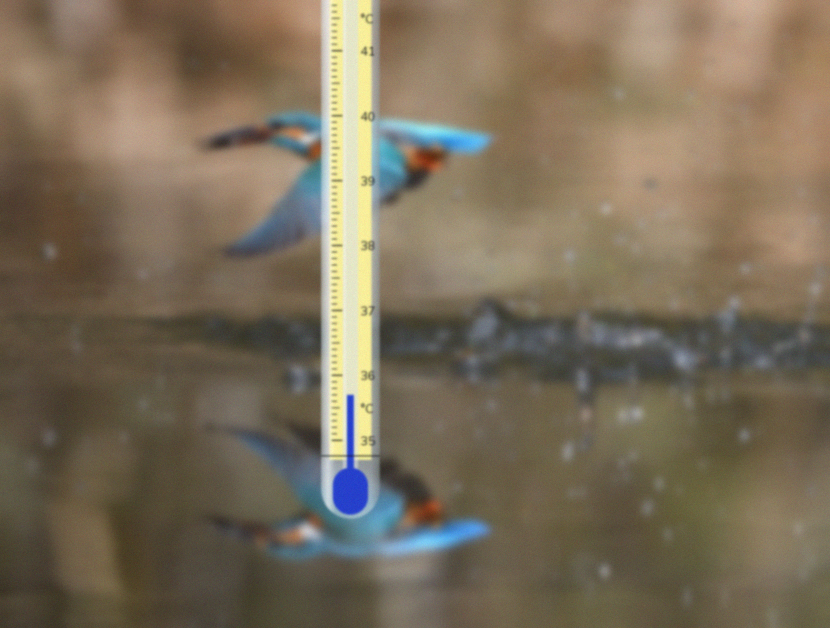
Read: 35.7 (°C)
